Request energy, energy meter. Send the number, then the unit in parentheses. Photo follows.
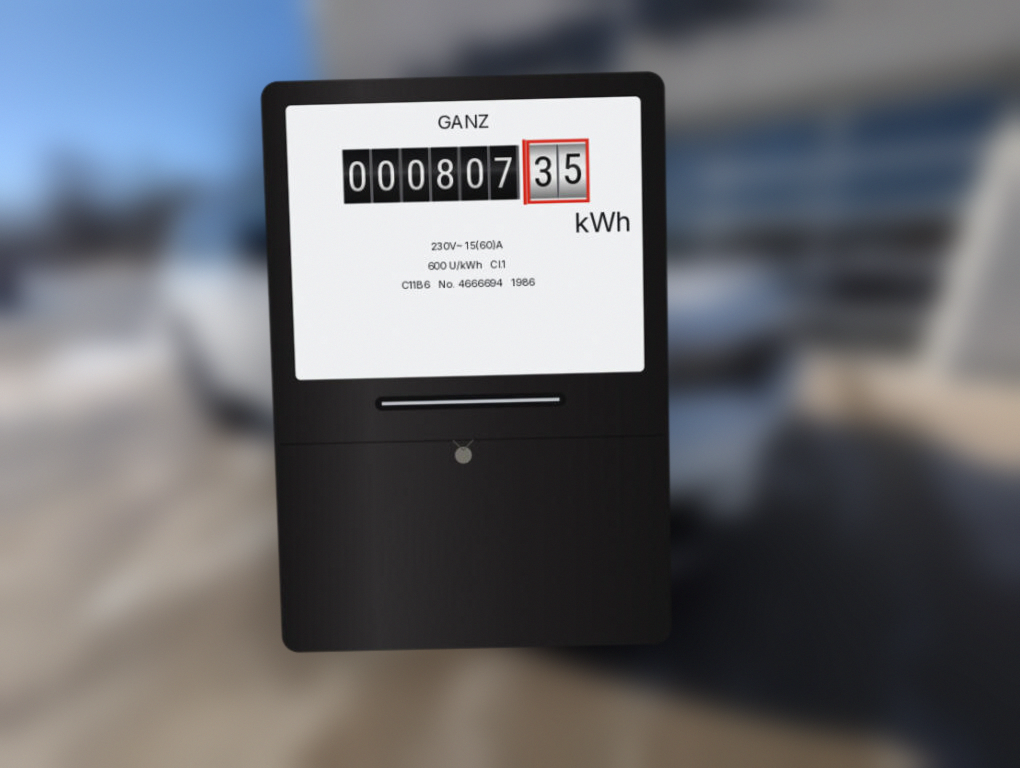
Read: 807.35 (kWh)
